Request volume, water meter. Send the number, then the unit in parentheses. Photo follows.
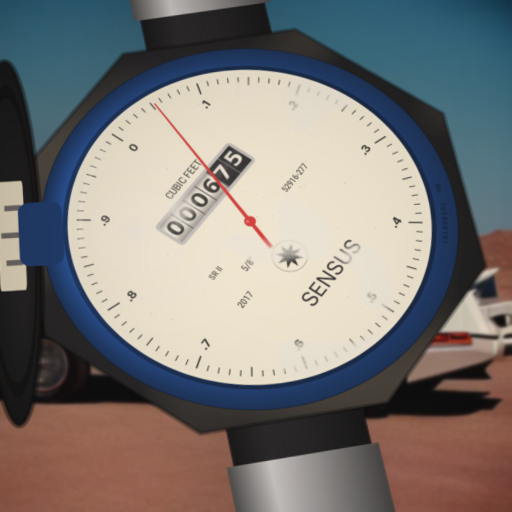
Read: 675.05 (ft³)
